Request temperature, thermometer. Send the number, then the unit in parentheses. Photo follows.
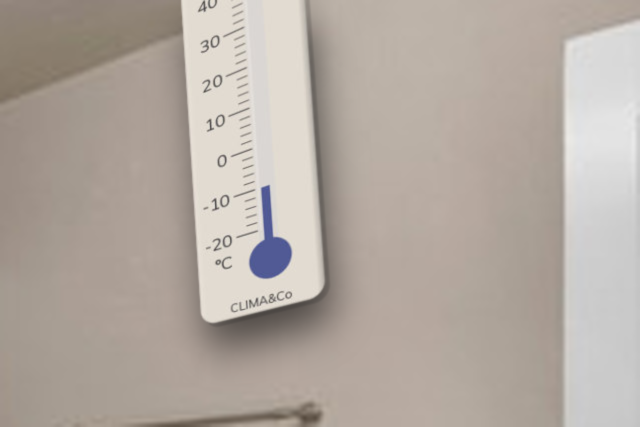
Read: -10 (°C)
